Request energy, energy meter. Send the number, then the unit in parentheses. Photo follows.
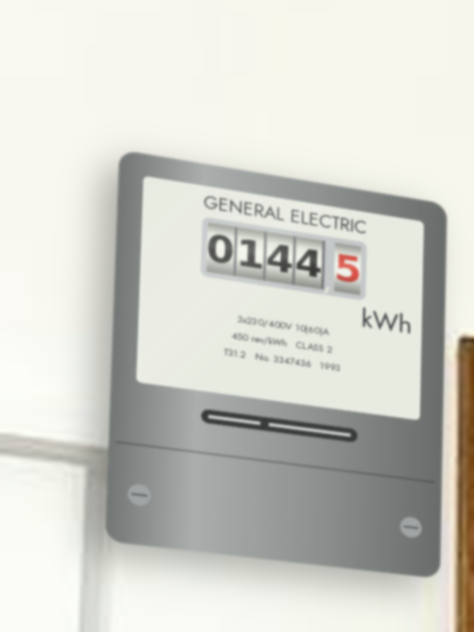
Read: 144.5 (kWh)
